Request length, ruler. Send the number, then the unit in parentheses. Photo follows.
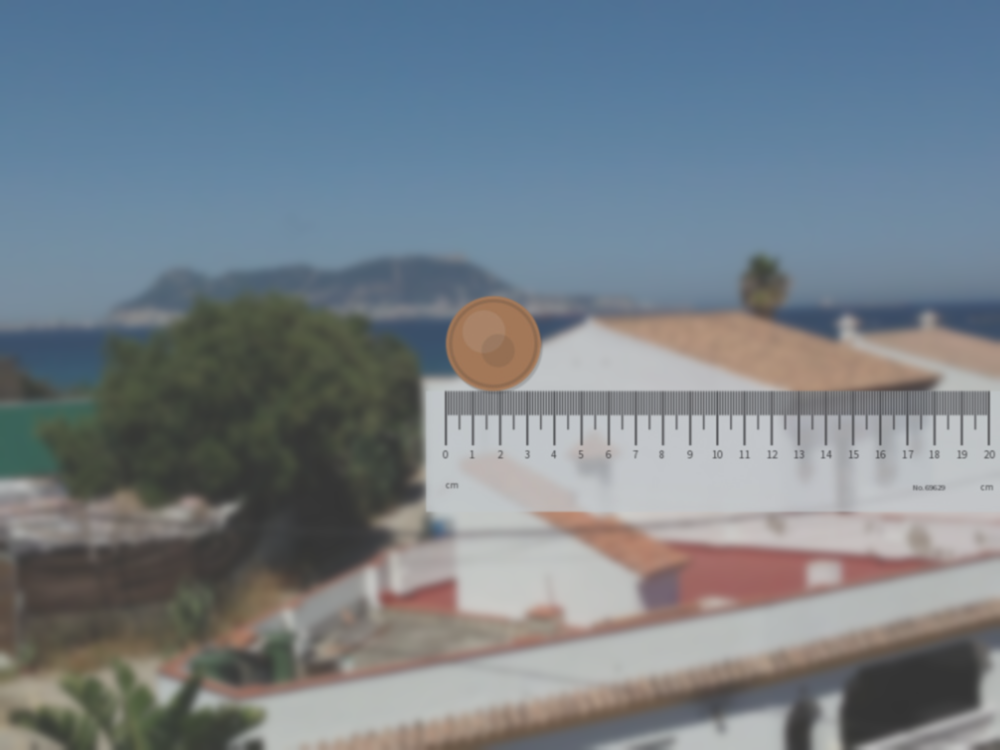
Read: 3.5 (cm)
